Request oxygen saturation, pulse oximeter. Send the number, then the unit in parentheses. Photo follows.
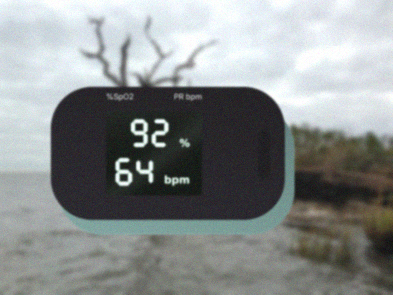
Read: 92 (%)
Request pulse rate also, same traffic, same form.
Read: 64 (bpm)
